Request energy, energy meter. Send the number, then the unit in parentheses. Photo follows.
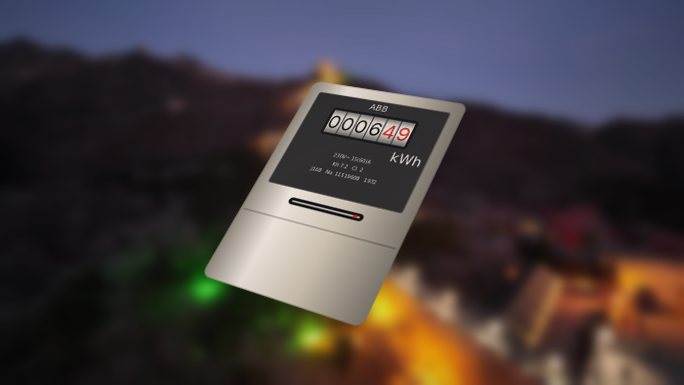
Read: 6.49 (kWh)
